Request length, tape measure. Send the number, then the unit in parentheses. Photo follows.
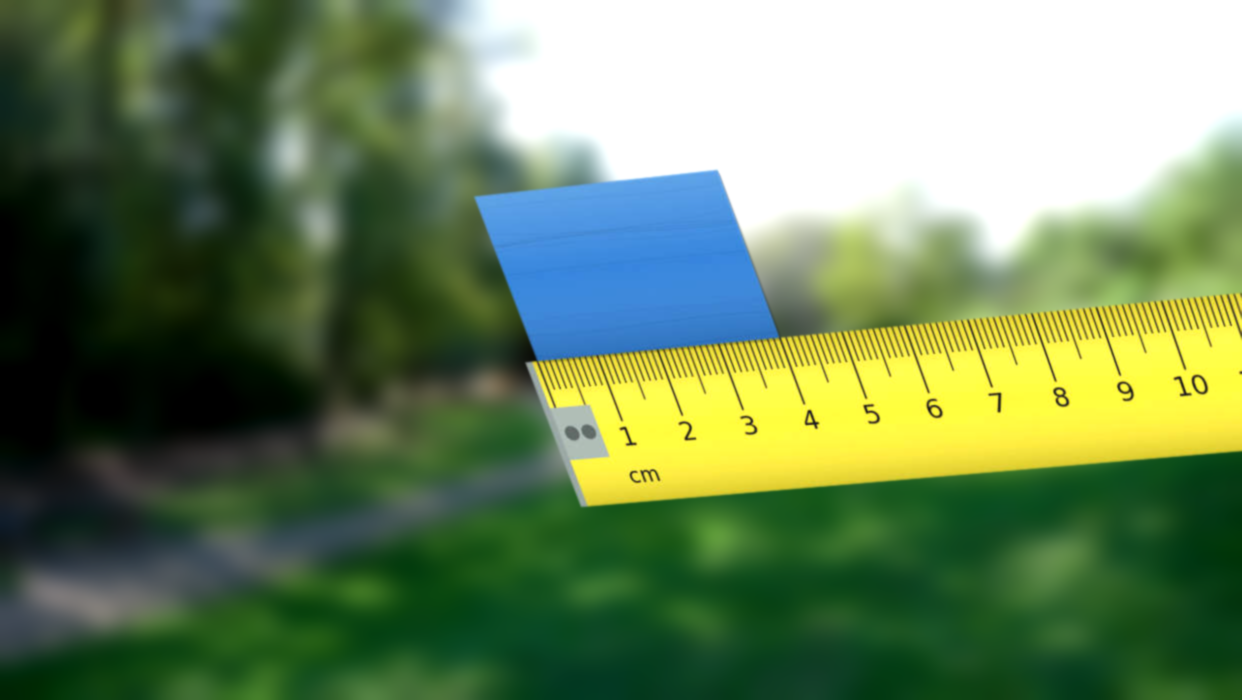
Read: 4 (cm)
